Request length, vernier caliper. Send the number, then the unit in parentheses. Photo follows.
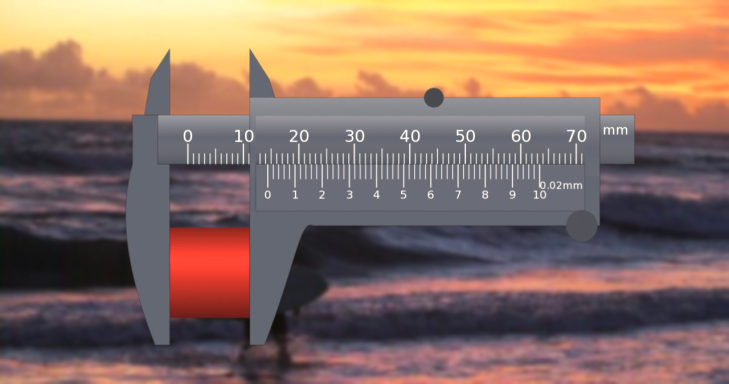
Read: 14.4 (mm)
